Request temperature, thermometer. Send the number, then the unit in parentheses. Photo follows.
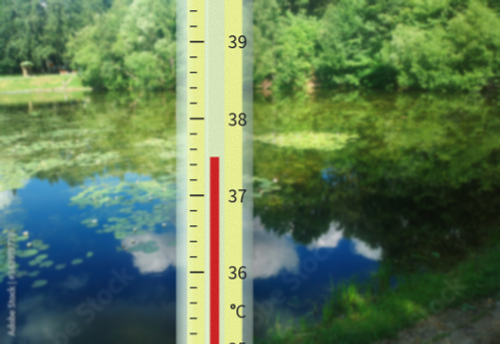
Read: 37.5 (°C)
